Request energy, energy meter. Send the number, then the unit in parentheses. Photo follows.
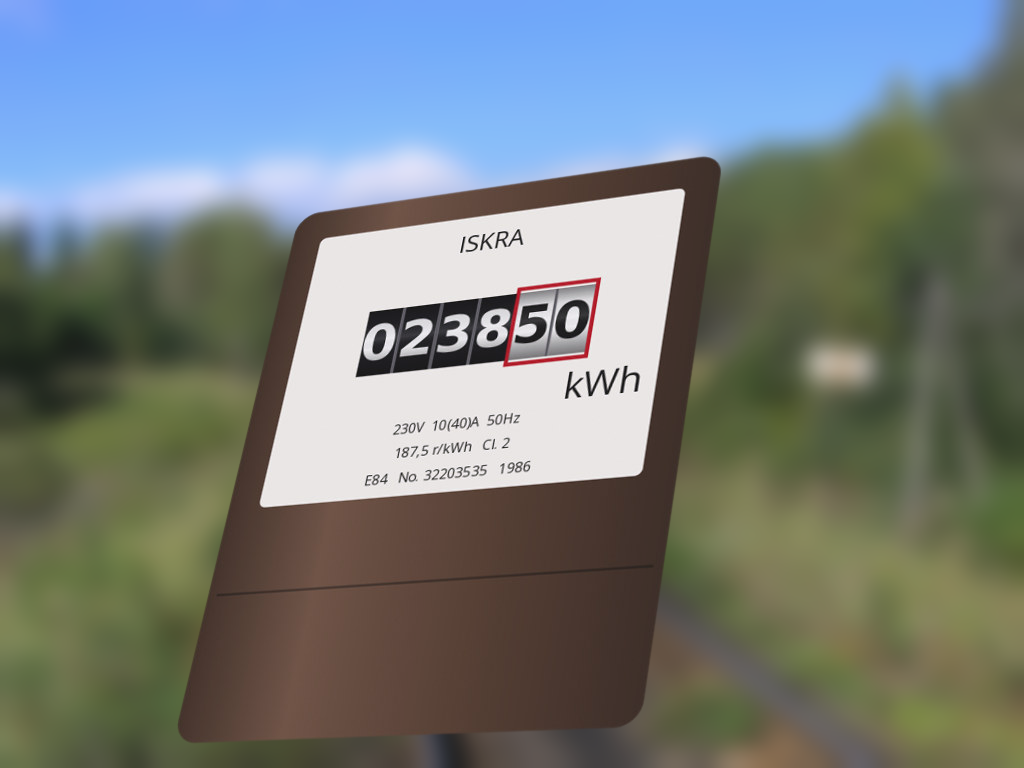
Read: 238.50 (kWh)
